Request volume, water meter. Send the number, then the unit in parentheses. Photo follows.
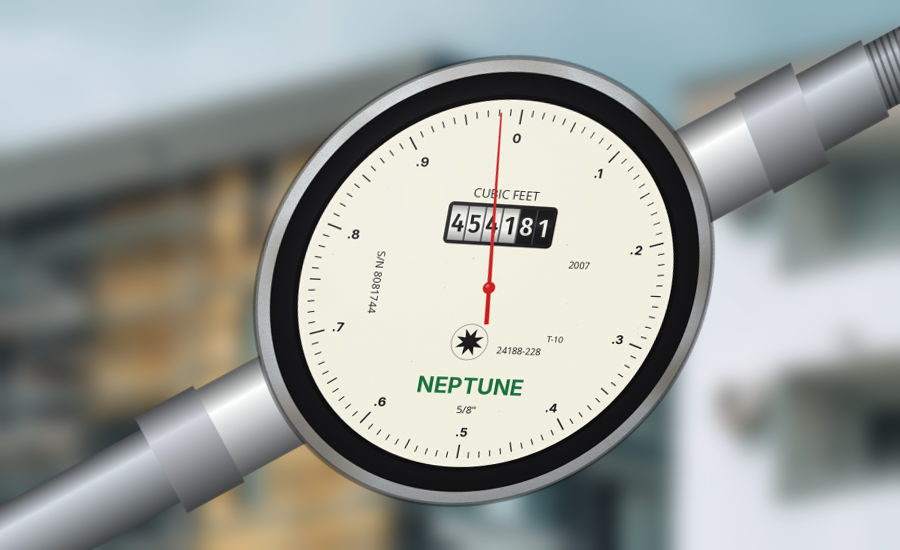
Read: 454180.98 (ft³)
